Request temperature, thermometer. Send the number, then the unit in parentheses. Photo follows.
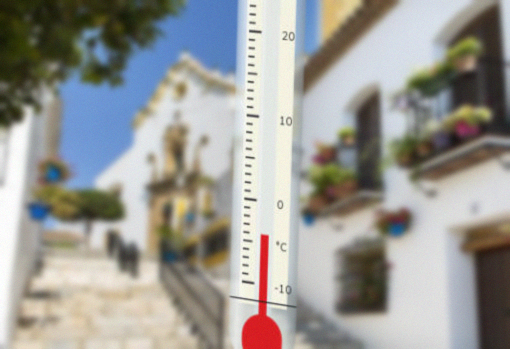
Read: -4 (°C)
